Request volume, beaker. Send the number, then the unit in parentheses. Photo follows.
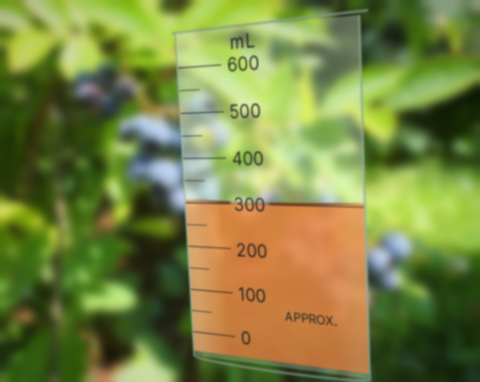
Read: 300 (mL)
